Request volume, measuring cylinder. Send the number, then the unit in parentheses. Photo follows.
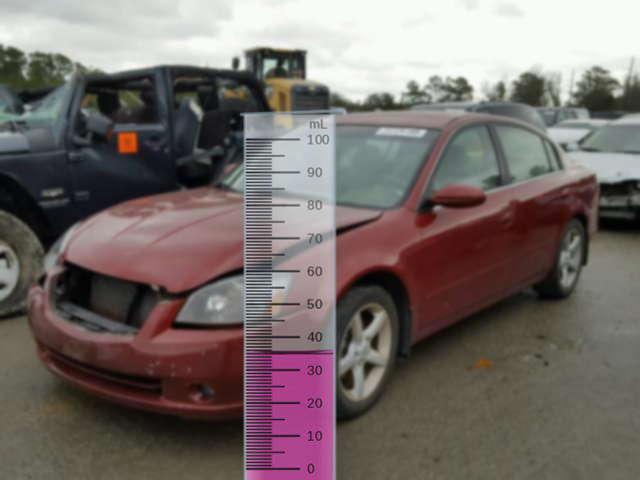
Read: 35 (mL)
